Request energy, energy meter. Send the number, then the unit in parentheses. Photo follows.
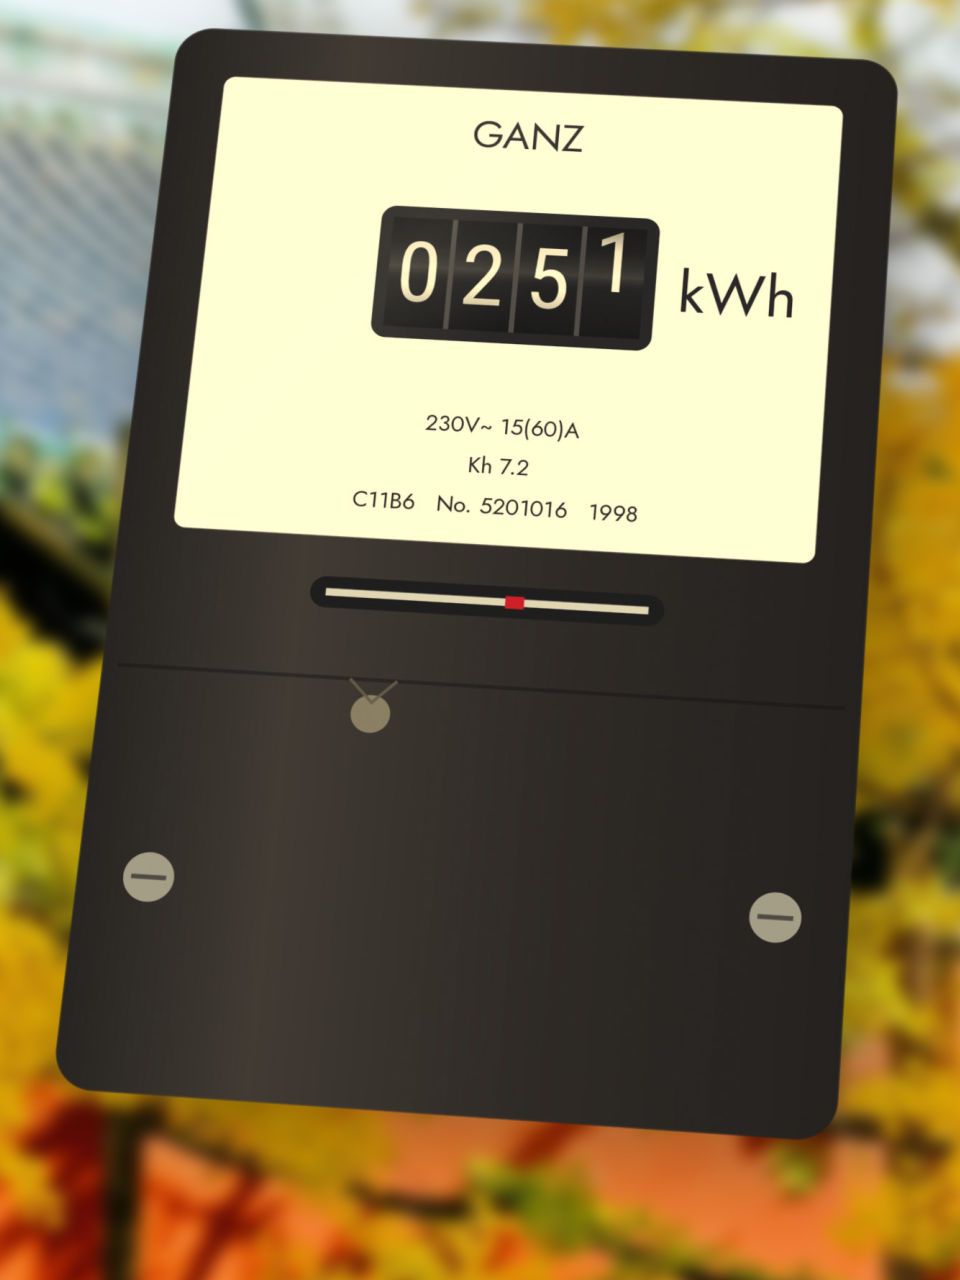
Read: 251 (kWh)
